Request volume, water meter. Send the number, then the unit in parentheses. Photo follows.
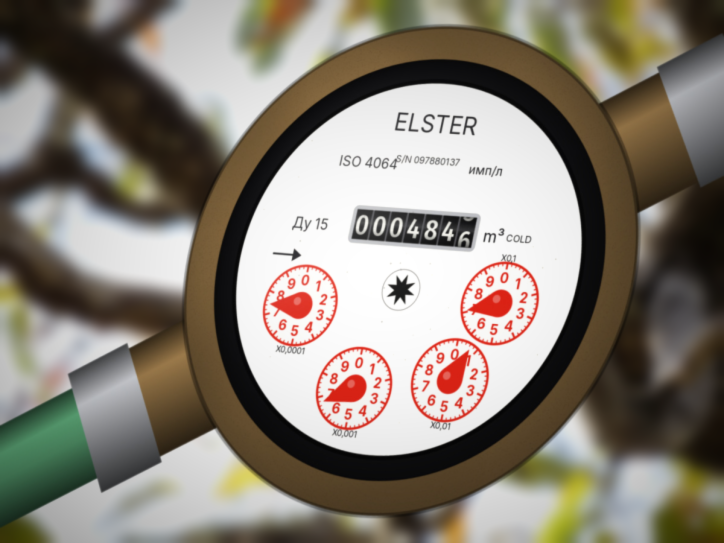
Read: 4845.7067 (m³)
